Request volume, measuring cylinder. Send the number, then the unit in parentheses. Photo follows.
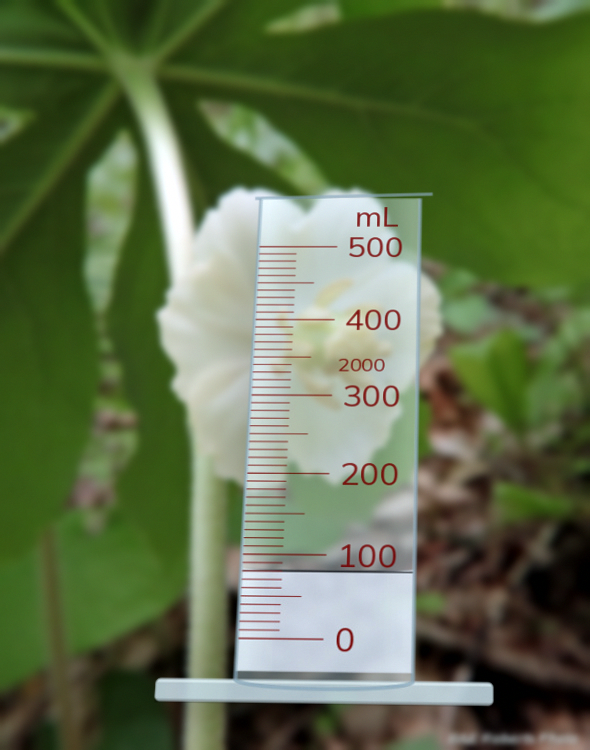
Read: 80 (mL)
